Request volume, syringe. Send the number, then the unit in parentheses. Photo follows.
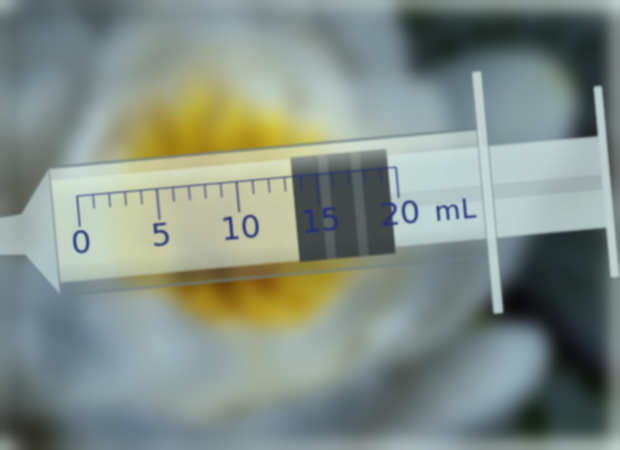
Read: 13.5 (mL)
